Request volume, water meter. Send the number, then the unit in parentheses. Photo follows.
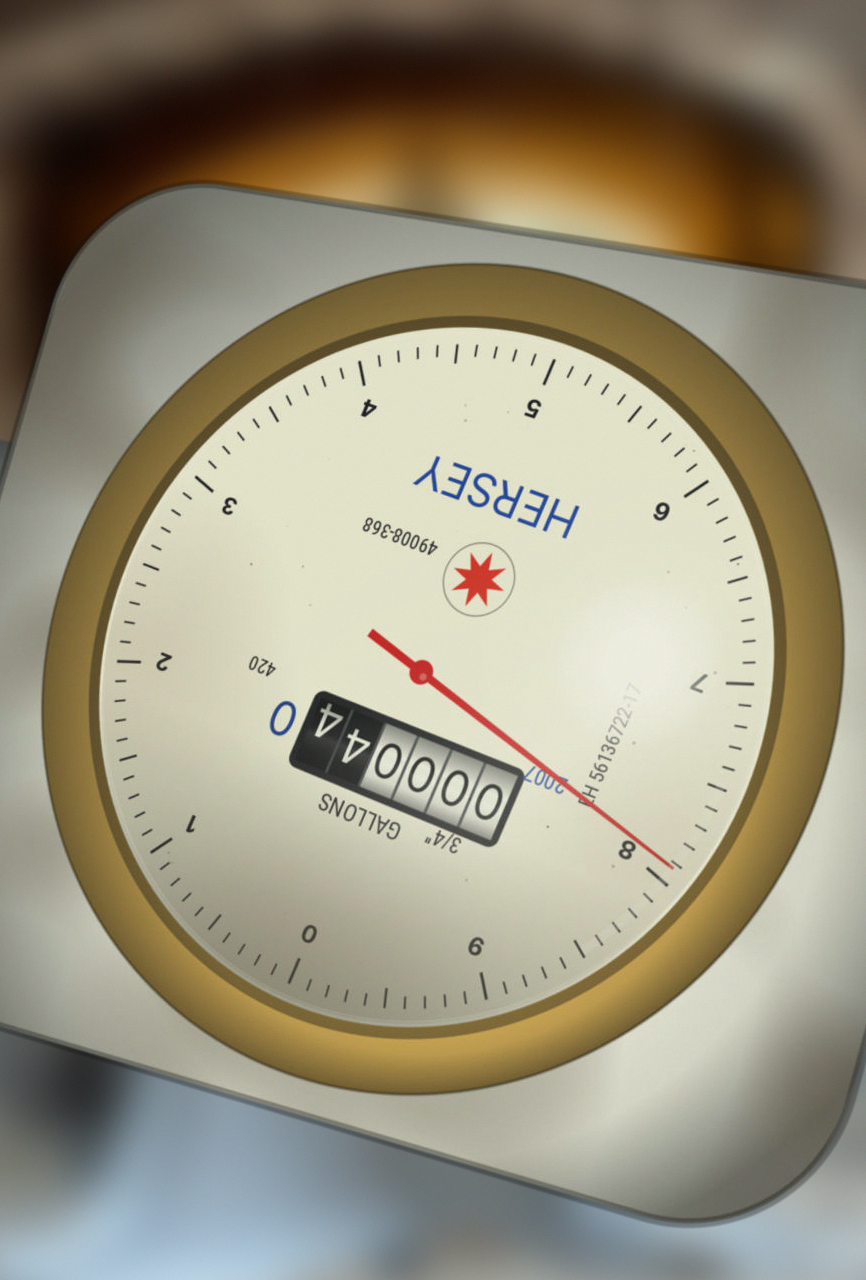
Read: 437.9 (gal)
